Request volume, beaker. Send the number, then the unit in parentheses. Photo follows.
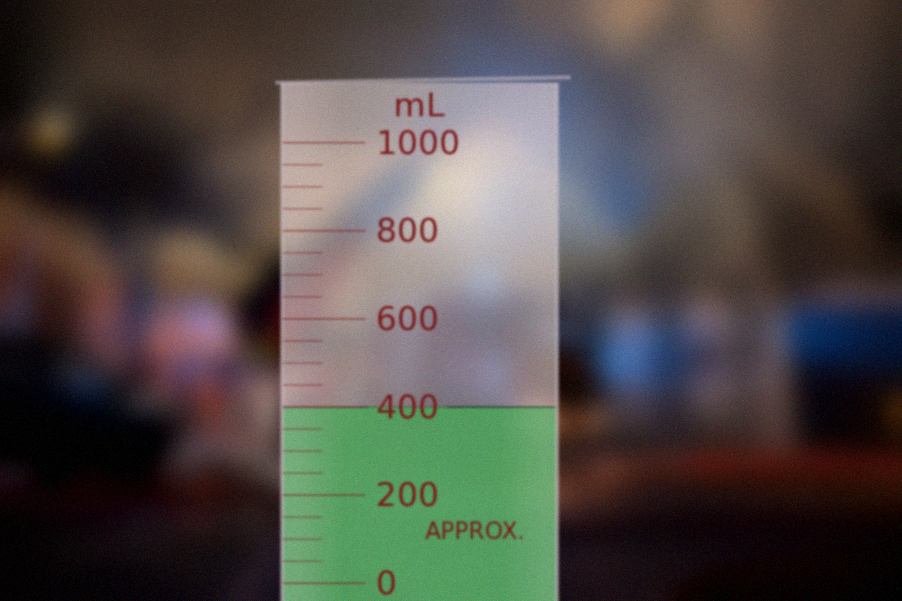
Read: 400 (mL)
